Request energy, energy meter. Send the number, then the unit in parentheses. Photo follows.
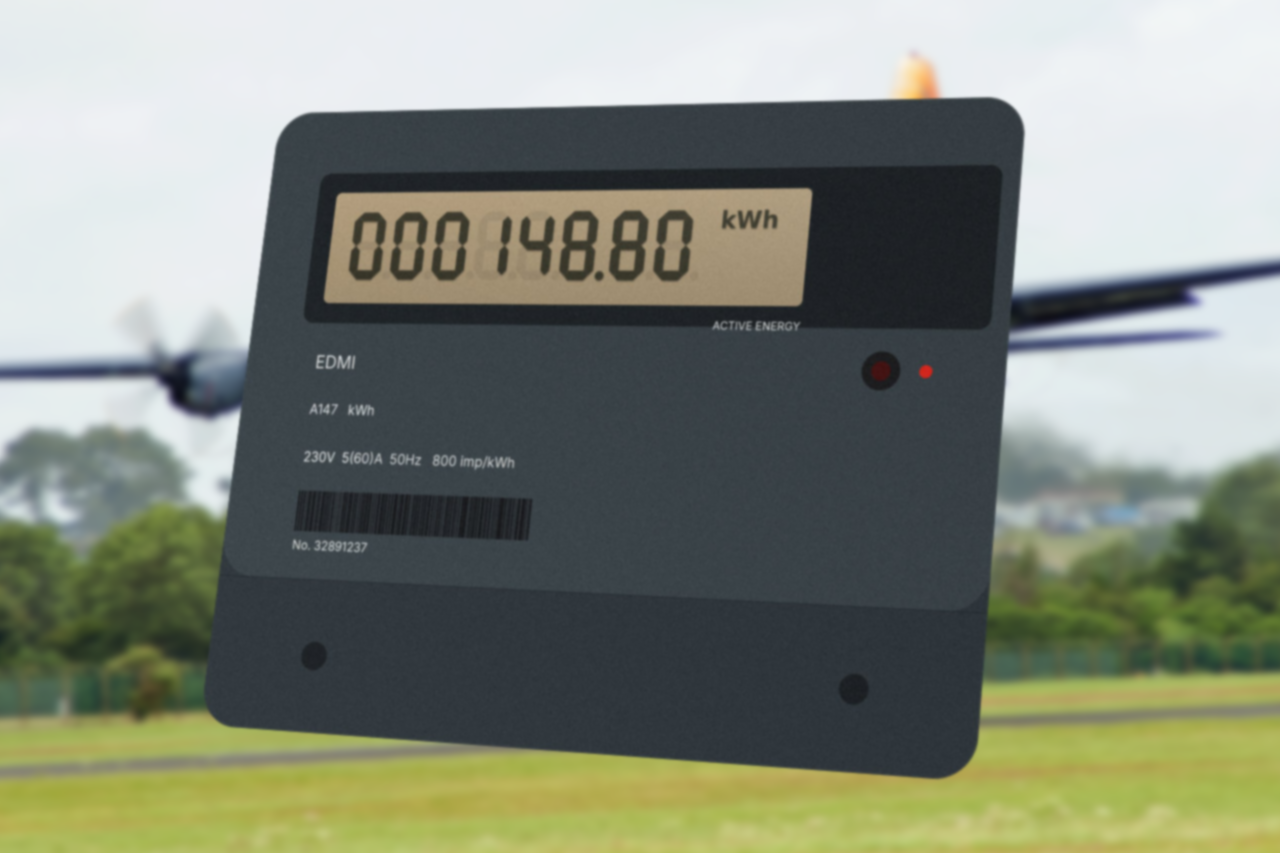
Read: 148.80 (kWh)
